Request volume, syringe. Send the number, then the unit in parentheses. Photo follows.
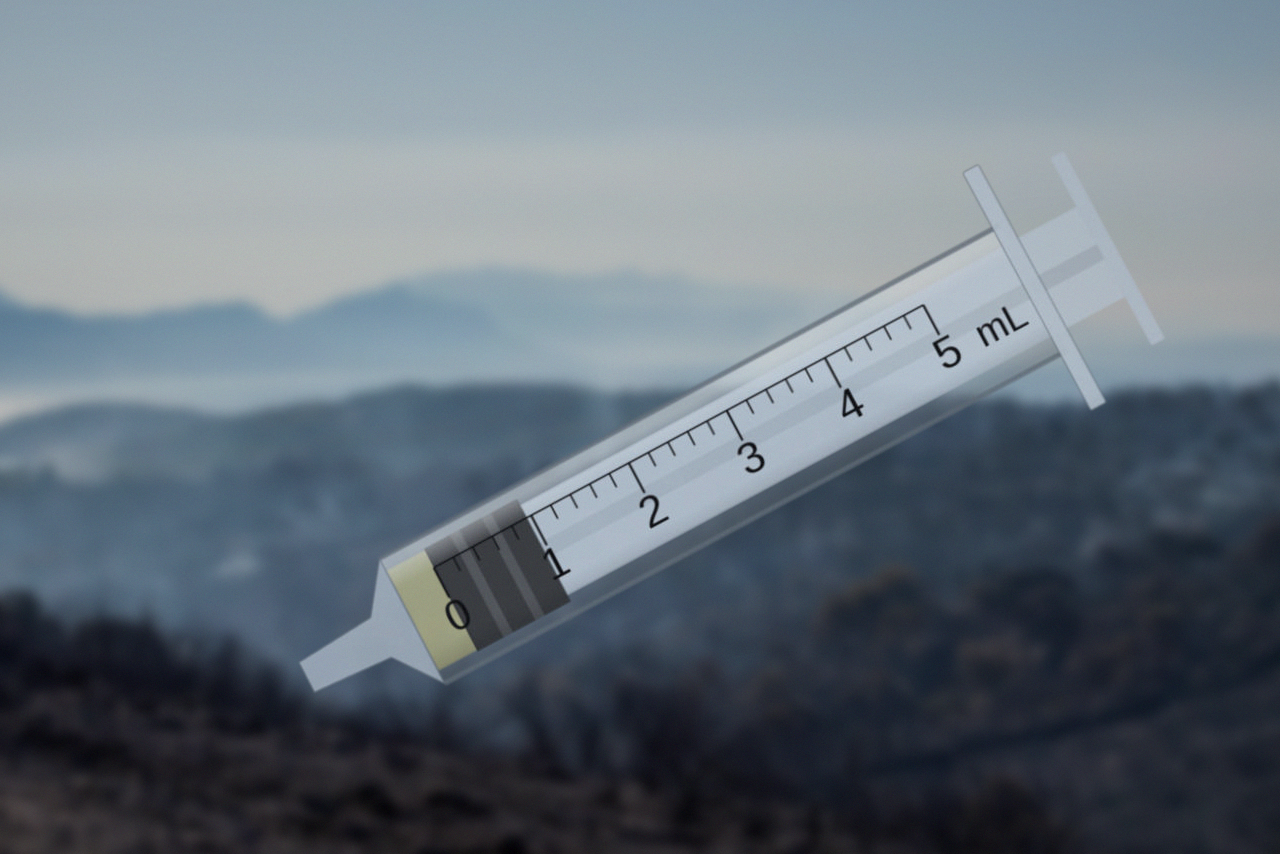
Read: 0 (mL)
